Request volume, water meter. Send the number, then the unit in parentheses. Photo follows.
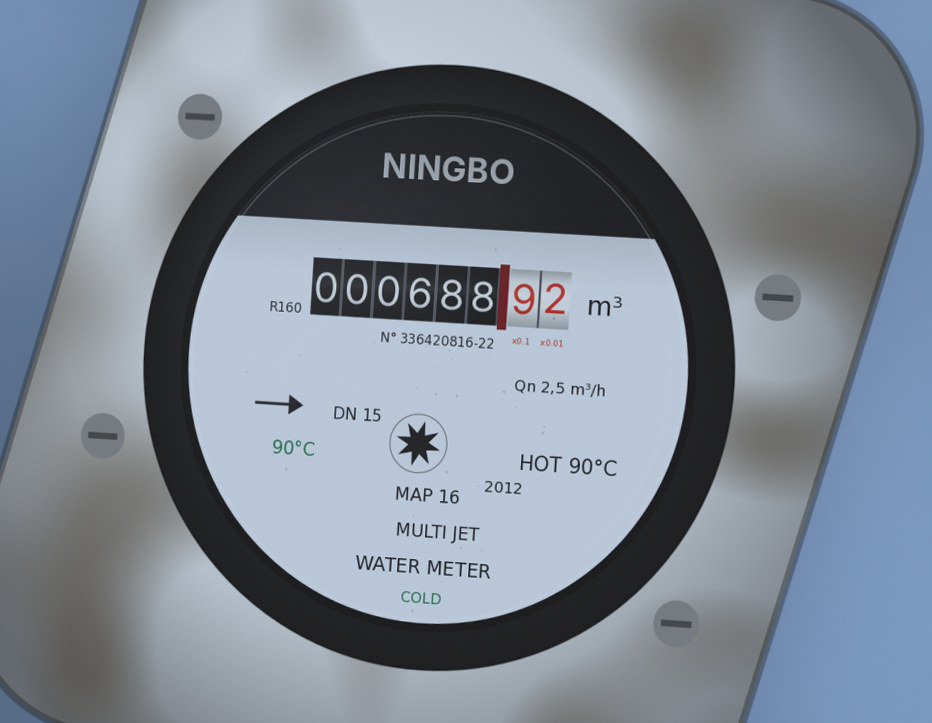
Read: 688.92 (m³)
